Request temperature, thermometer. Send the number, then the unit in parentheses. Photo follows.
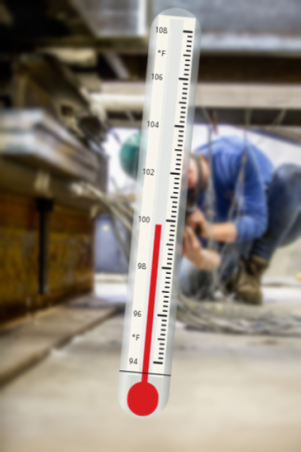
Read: 99.8 (°F)
